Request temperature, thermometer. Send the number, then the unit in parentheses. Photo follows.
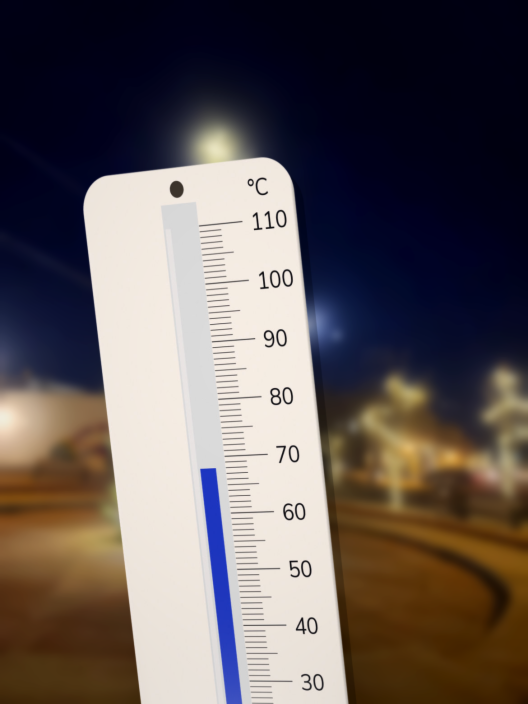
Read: 68 (°C)
